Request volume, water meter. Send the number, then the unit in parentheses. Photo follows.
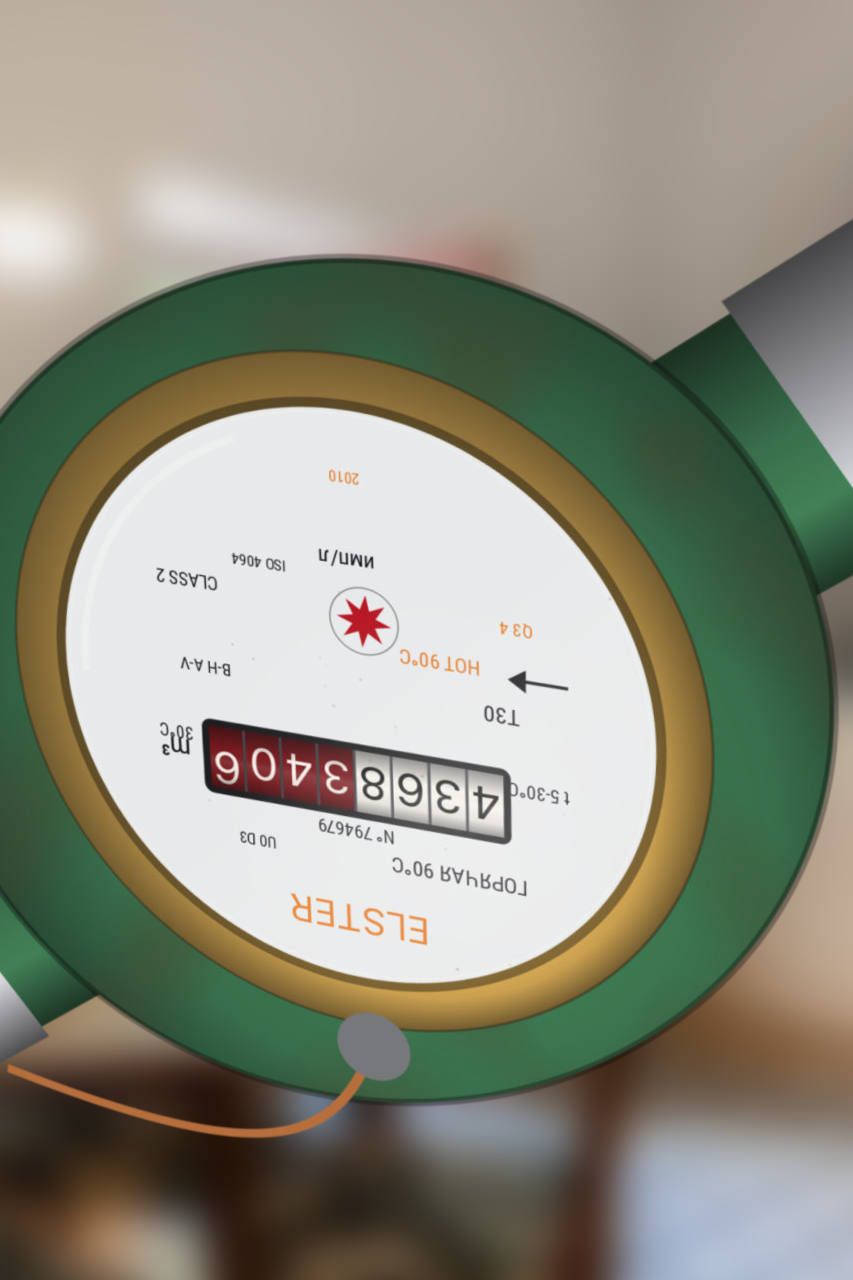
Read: 4368.3406 (m³)
